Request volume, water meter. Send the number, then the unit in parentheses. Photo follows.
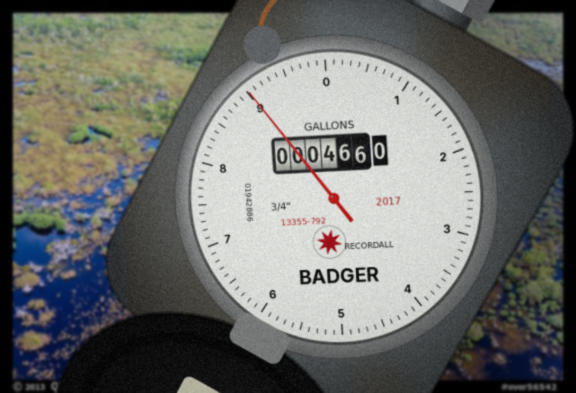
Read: 4659.0 (gal)
